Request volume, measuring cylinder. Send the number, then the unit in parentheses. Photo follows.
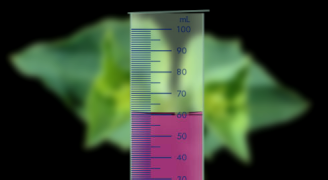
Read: 60 (mL)
